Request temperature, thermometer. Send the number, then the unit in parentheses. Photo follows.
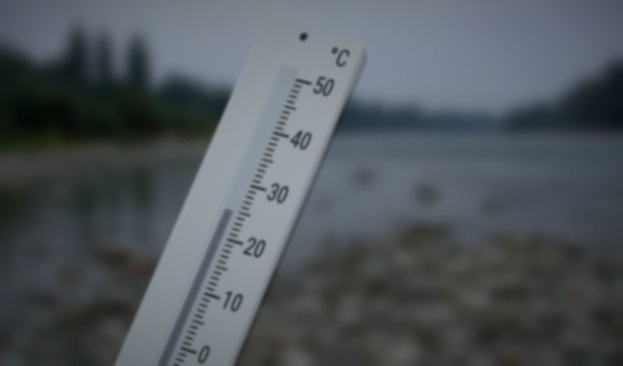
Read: 25 (°C)
